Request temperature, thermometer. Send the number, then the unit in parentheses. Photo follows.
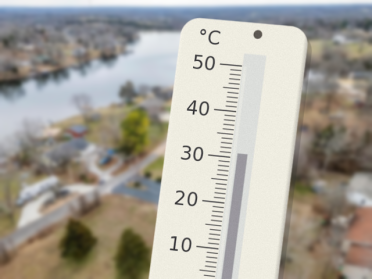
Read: 31 (°C)
